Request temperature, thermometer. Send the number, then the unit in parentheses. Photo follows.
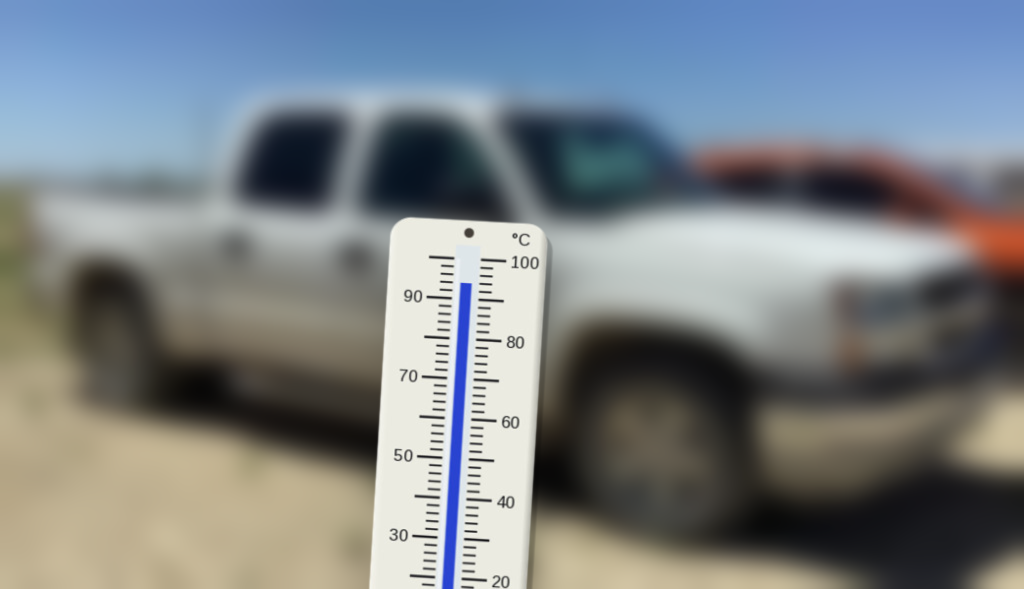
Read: 94 (°C)
